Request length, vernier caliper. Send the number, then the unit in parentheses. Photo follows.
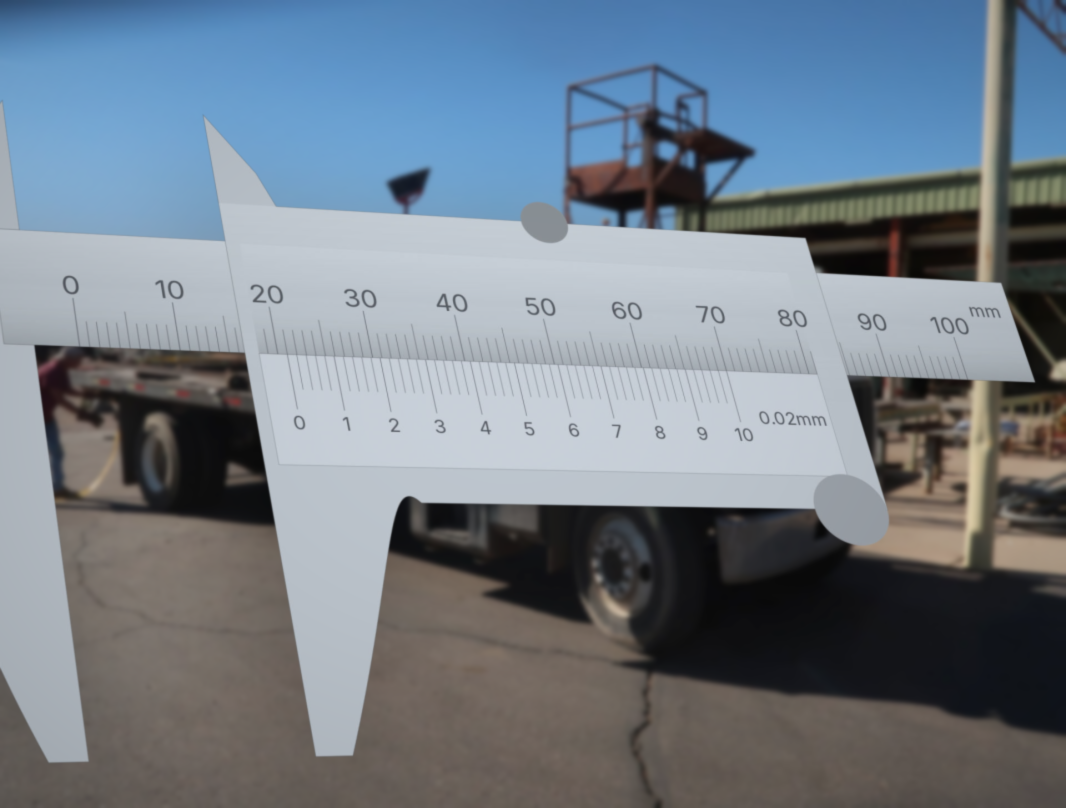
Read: 21.0 (mm)
